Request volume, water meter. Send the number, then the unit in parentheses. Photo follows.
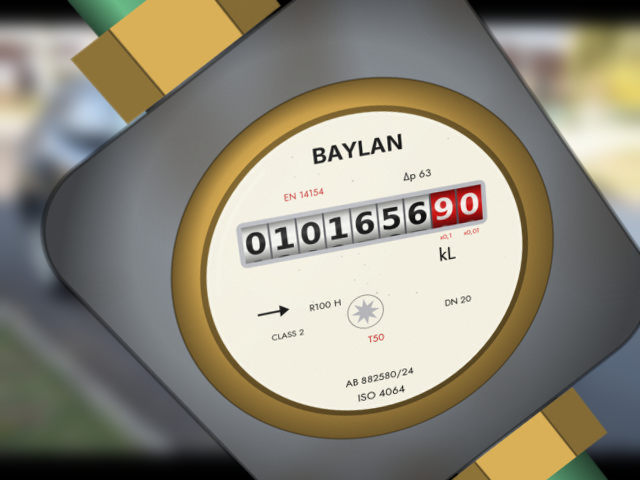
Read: 101656.90 (kL)
